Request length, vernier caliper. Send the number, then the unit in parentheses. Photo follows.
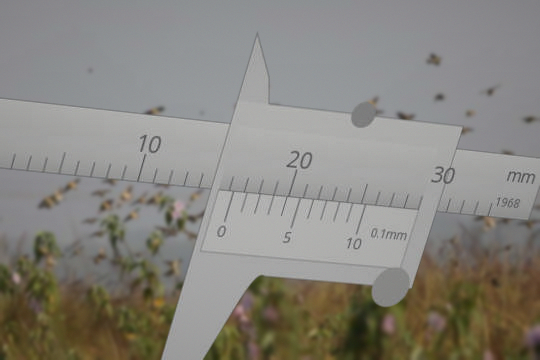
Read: 16.3 (mm)
